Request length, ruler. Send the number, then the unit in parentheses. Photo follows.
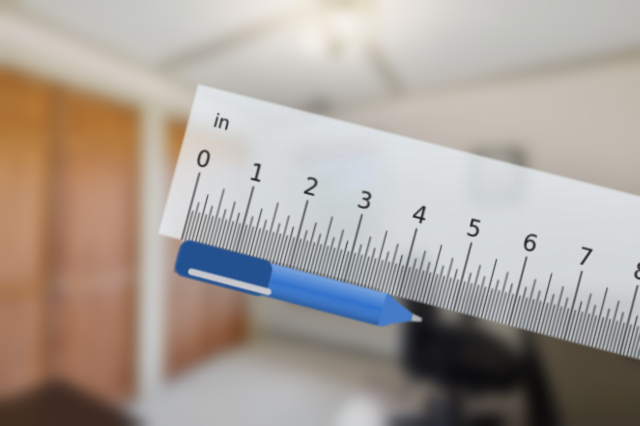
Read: 4.5 (in)
